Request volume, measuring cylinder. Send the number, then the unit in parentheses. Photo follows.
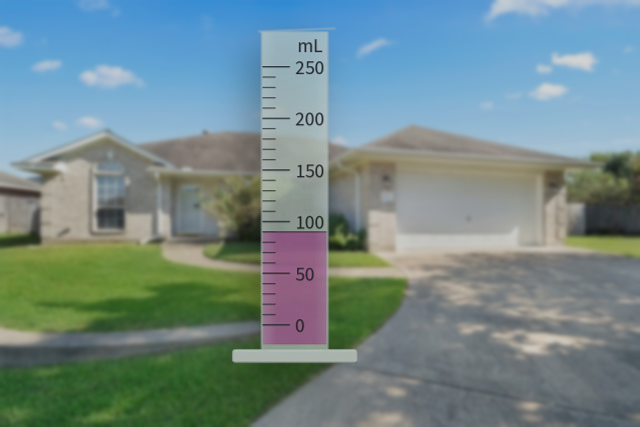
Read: 90 (mL)
